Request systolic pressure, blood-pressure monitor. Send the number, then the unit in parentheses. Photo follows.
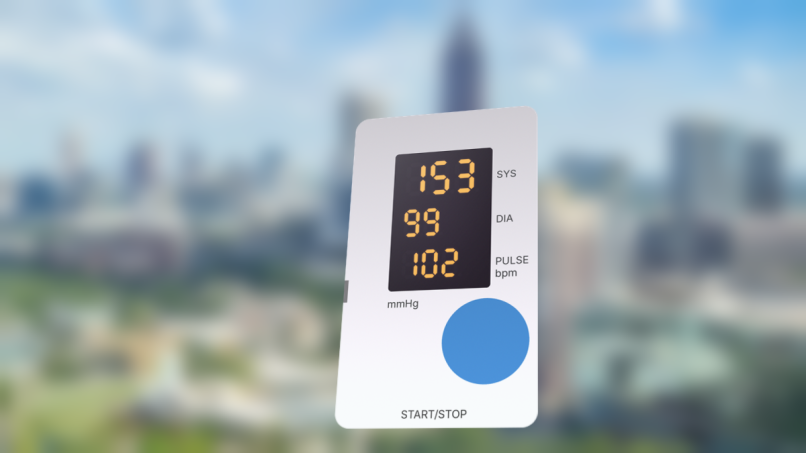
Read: 153 (mmHg)
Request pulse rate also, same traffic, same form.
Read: 102 (bpm)
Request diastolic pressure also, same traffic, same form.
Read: 99 (mmHg)
